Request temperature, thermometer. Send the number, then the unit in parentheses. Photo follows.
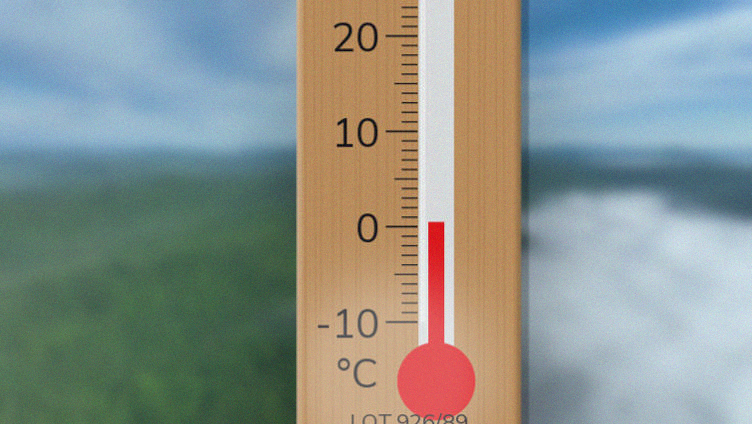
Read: 0.5 (°C)
